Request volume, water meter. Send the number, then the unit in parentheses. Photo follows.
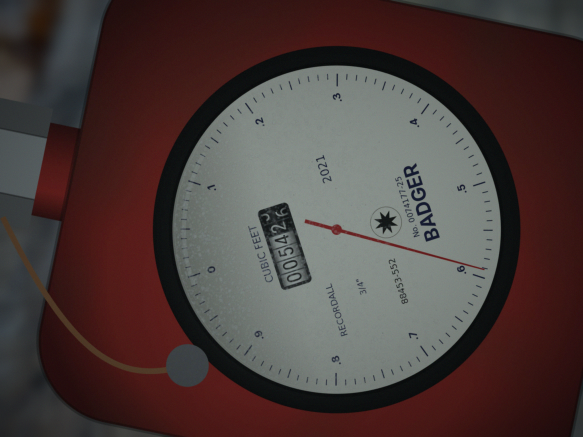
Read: 5425.59 (ft³)
